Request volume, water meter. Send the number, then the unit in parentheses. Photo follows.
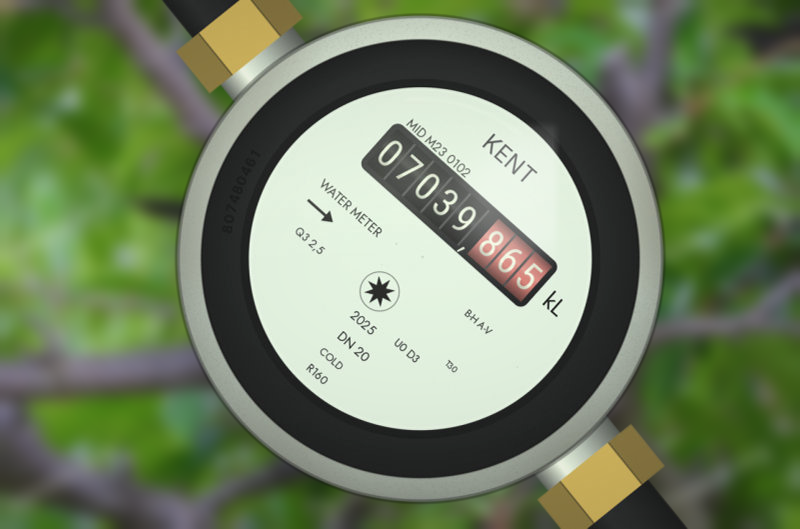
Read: 7039.865 (kL)
